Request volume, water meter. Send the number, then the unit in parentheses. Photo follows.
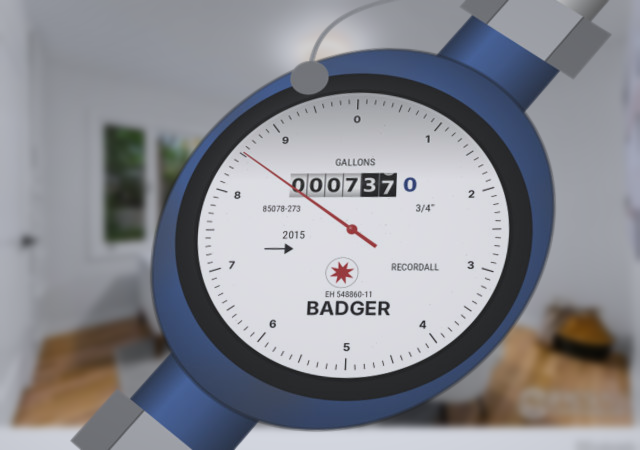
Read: 7368.5 (gal)
